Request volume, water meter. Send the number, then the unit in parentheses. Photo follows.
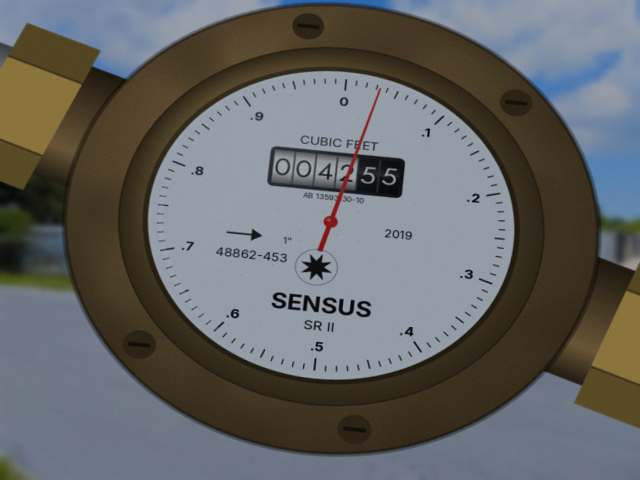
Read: 4255.03 (ft³)
